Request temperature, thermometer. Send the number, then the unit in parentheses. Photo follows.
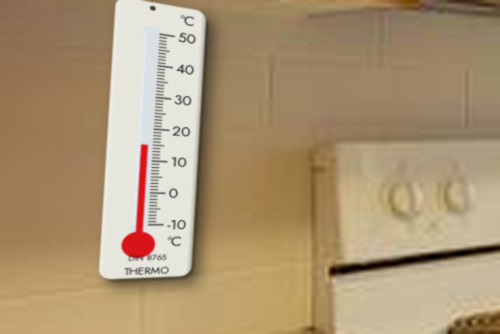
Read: 15 (°C)
